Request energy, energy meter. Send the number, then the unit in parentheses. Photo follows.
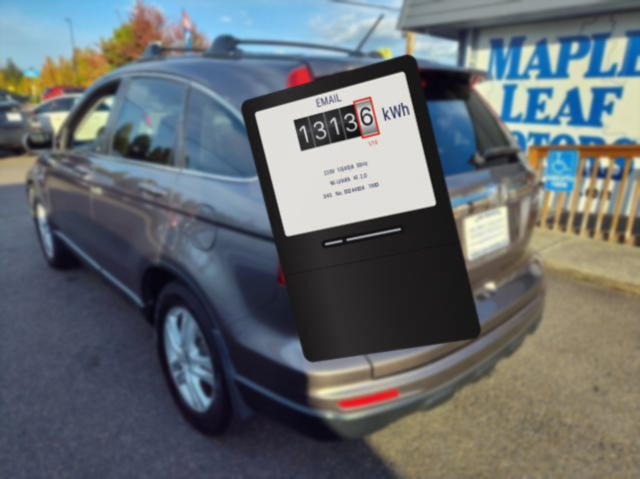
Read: 1313.6 (kWh)
